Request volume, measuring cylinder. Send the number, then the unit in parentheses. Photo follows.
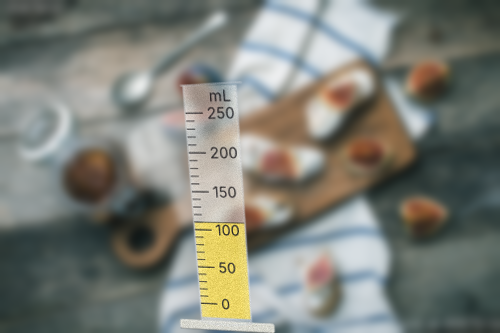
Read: 110 (mL)
